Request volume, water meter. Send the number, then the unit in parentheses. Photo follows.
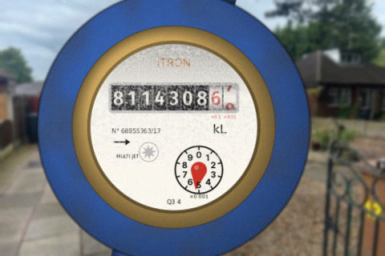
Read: 8114308.675 (kL)
